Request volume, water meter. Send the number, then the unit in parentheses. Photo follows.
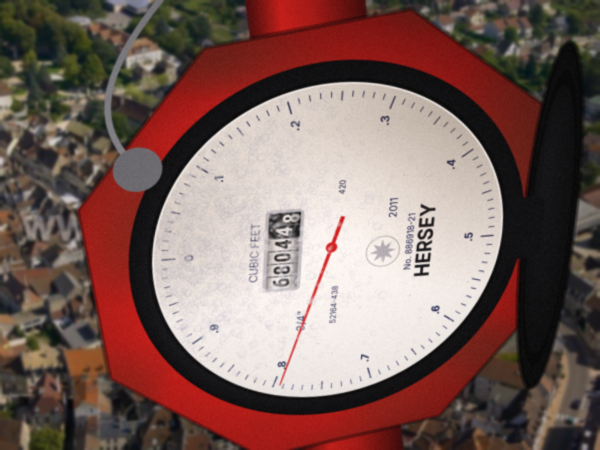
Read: 680447.79 (ft³)
